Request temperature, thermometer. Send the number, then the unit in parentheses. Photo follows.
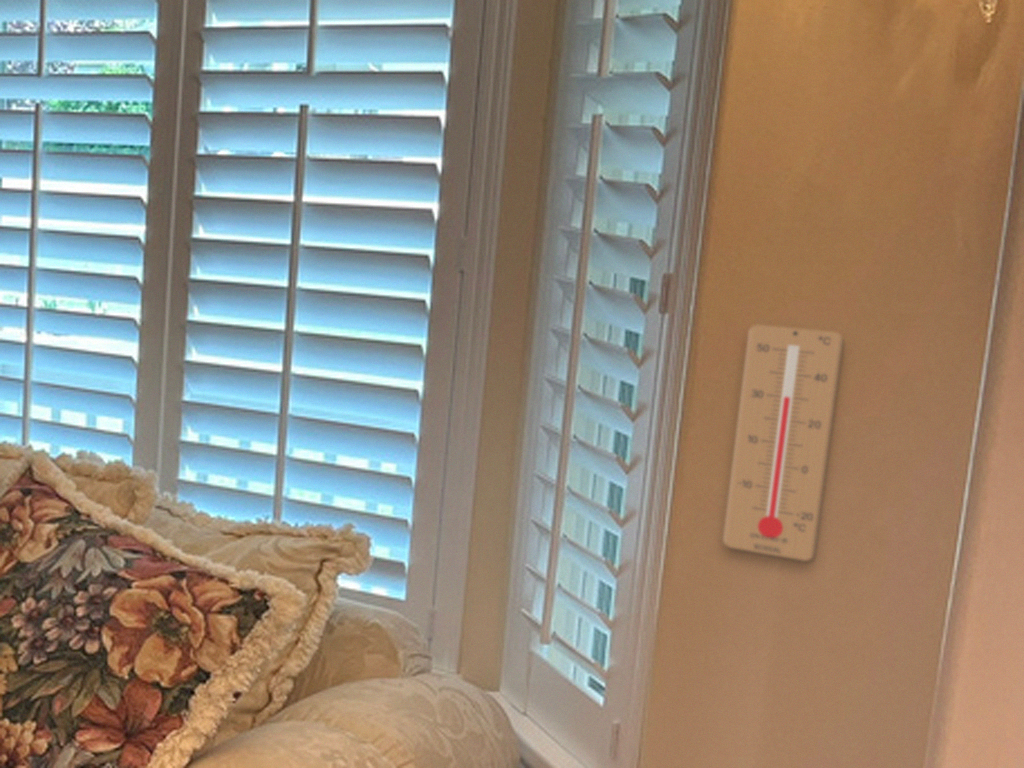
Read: 30 (°C)
